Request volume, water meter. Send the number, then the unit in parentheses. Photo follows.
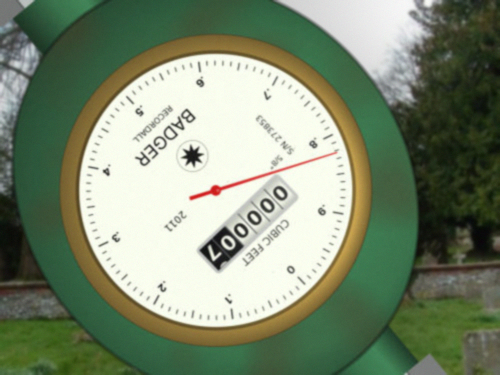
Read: 6.82 (ft³)
